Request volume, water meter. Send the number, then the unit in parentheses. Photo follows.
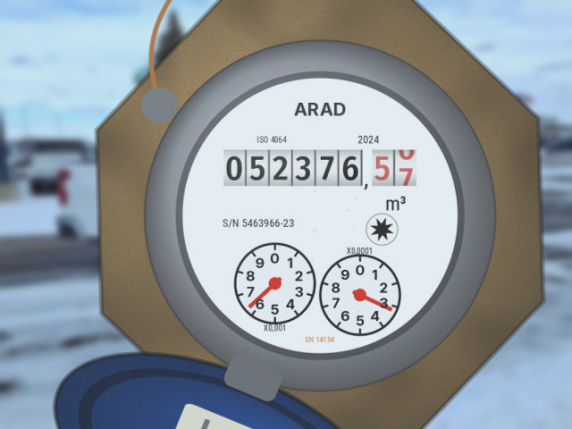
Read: 52376.5663 (m³)
